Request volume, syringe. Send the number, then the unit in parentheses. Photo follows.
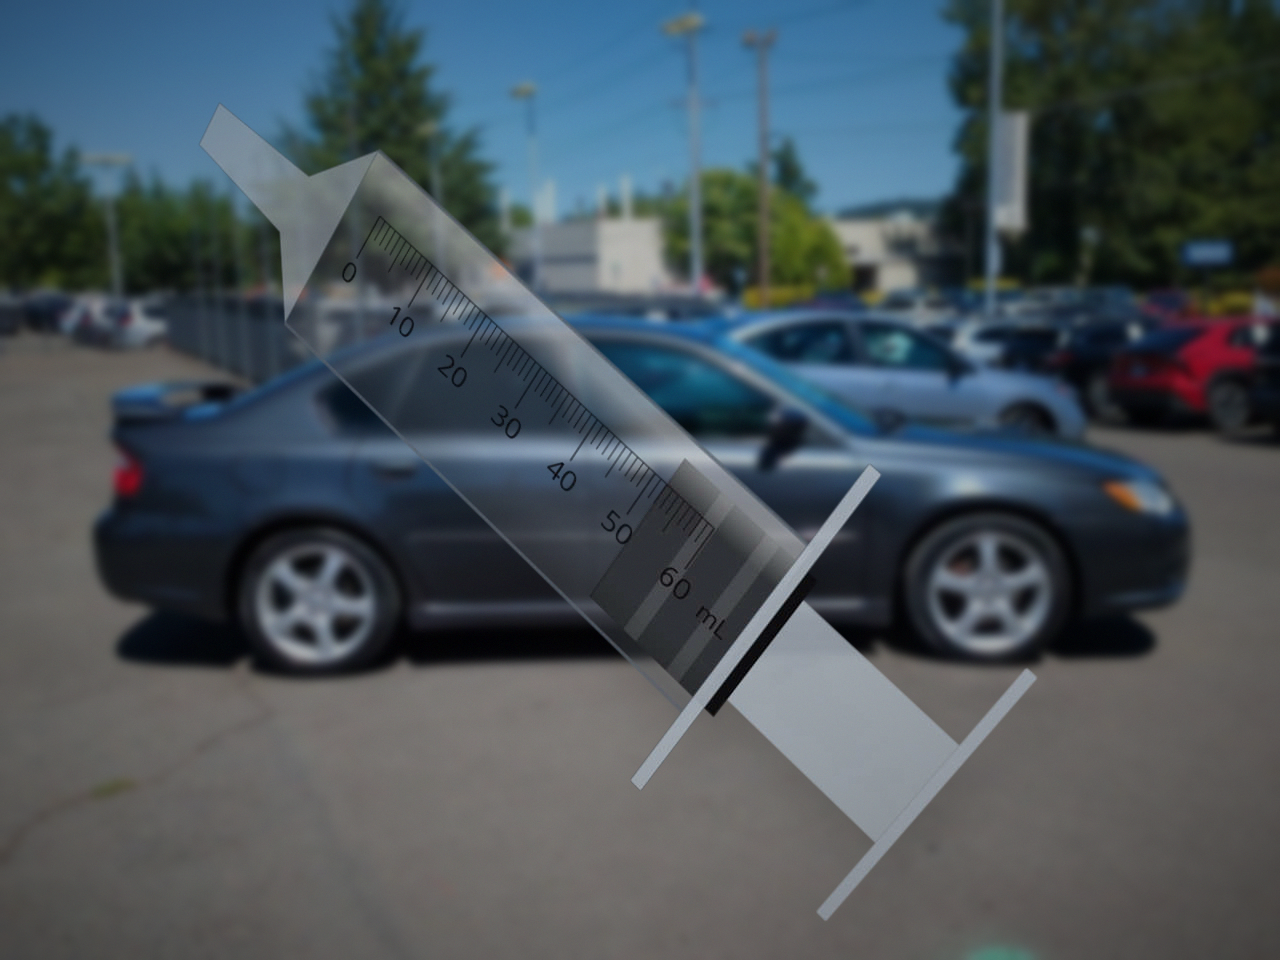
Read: 52 (mL)
